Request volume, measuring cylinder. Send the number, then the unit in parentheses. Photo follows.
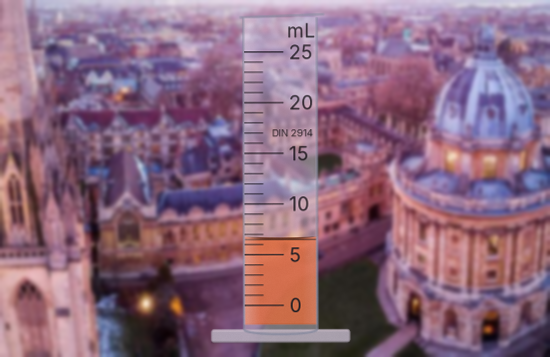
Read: 6.5 (mL)
